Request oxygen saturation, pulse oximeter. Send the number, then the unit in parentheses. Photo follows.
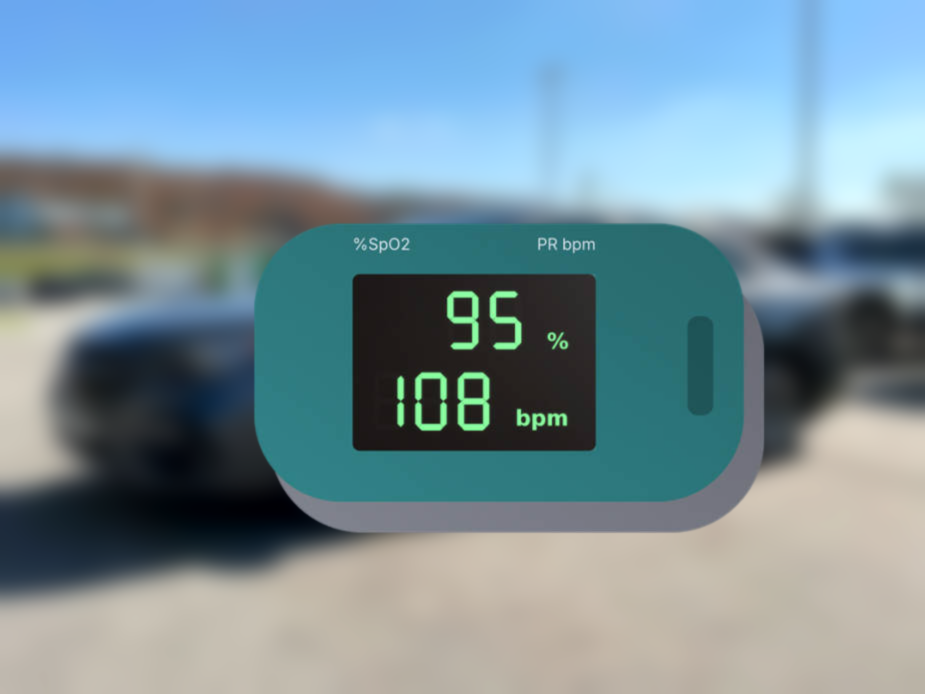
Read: 95 (%)
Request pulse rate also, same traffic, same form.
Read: 108 (bpm)
